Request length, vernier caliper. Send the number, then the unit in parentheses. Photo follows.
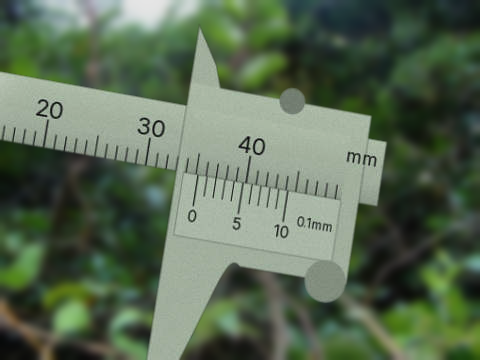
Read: 35.2 (mm)
